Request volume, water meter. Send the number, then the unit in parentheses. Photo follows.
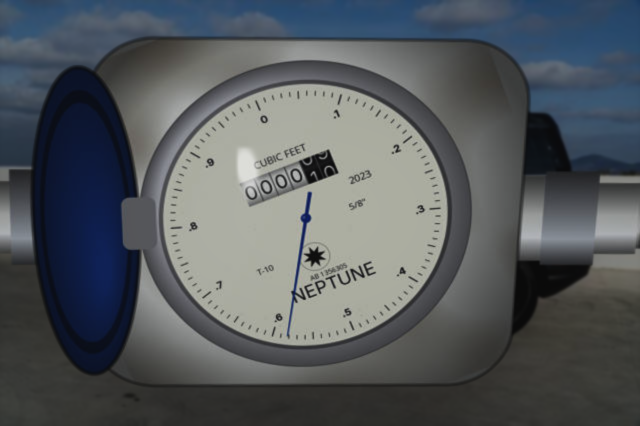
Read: 9.58 (ft³)
